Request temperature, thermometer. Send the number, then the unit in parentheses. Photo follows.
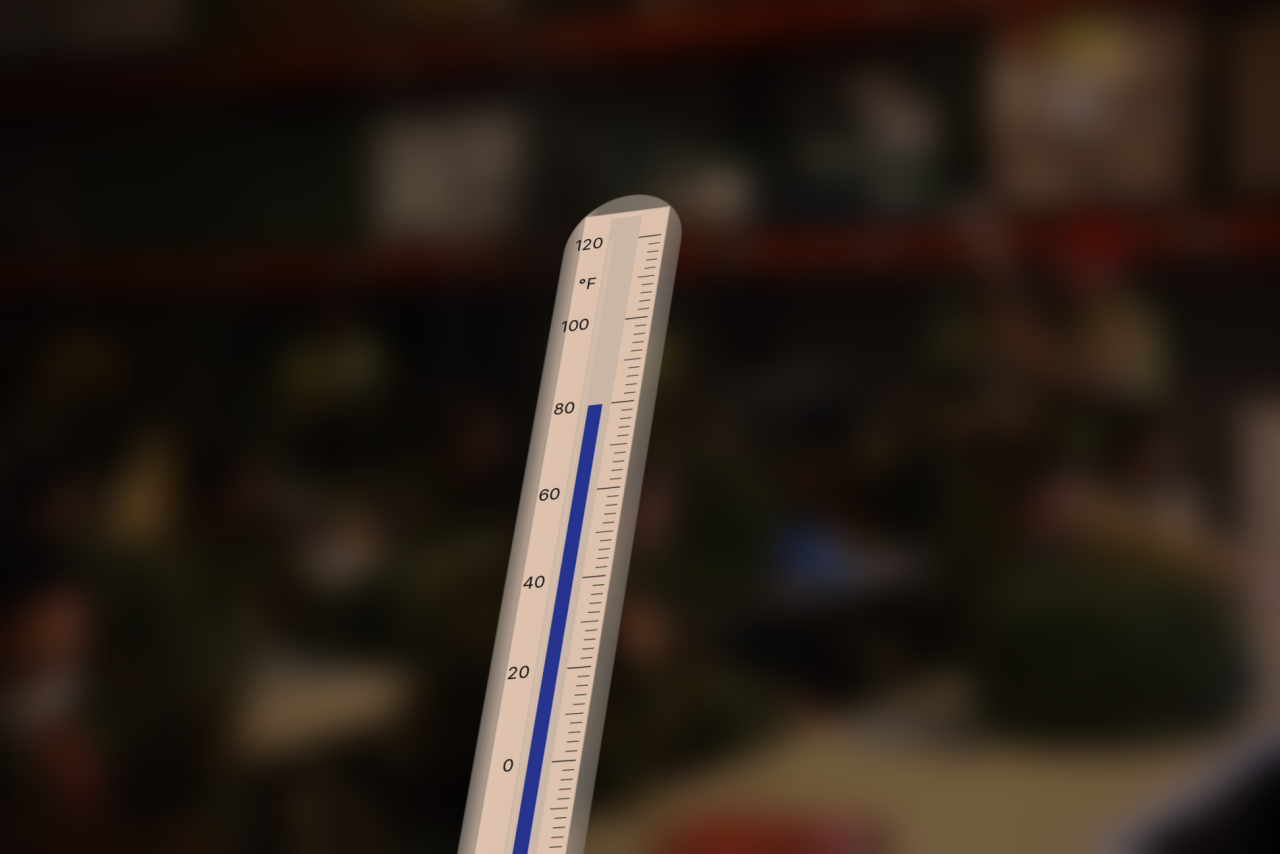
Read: 80 (°F)
